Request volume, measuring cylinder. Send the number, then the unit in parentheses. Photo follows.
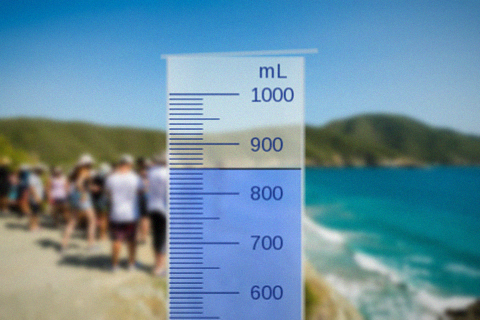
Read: 850 (mL)
